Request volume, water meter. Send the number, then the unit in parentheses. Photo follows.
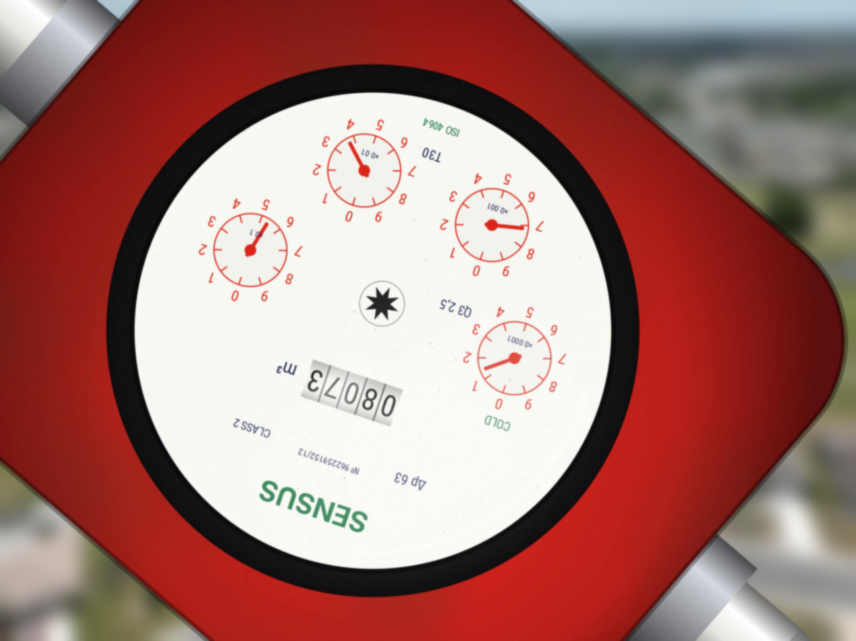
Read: 8073.5371 (m³)
